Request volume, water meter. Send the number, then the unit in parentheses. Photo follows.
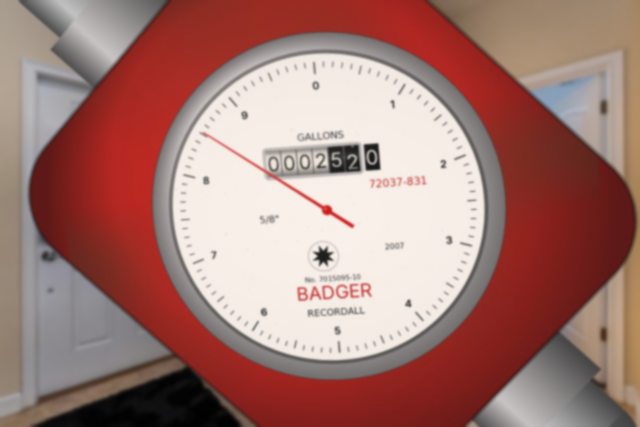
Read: 2518.5 (gal)
